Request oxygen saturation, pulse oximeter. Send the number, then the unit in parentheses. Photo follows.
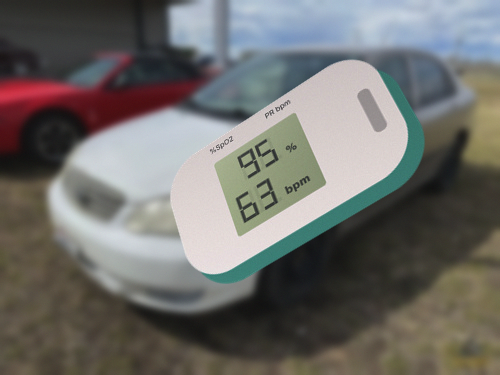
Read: 95 (%)
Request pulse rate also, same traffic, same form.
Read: 63 (bpm)
